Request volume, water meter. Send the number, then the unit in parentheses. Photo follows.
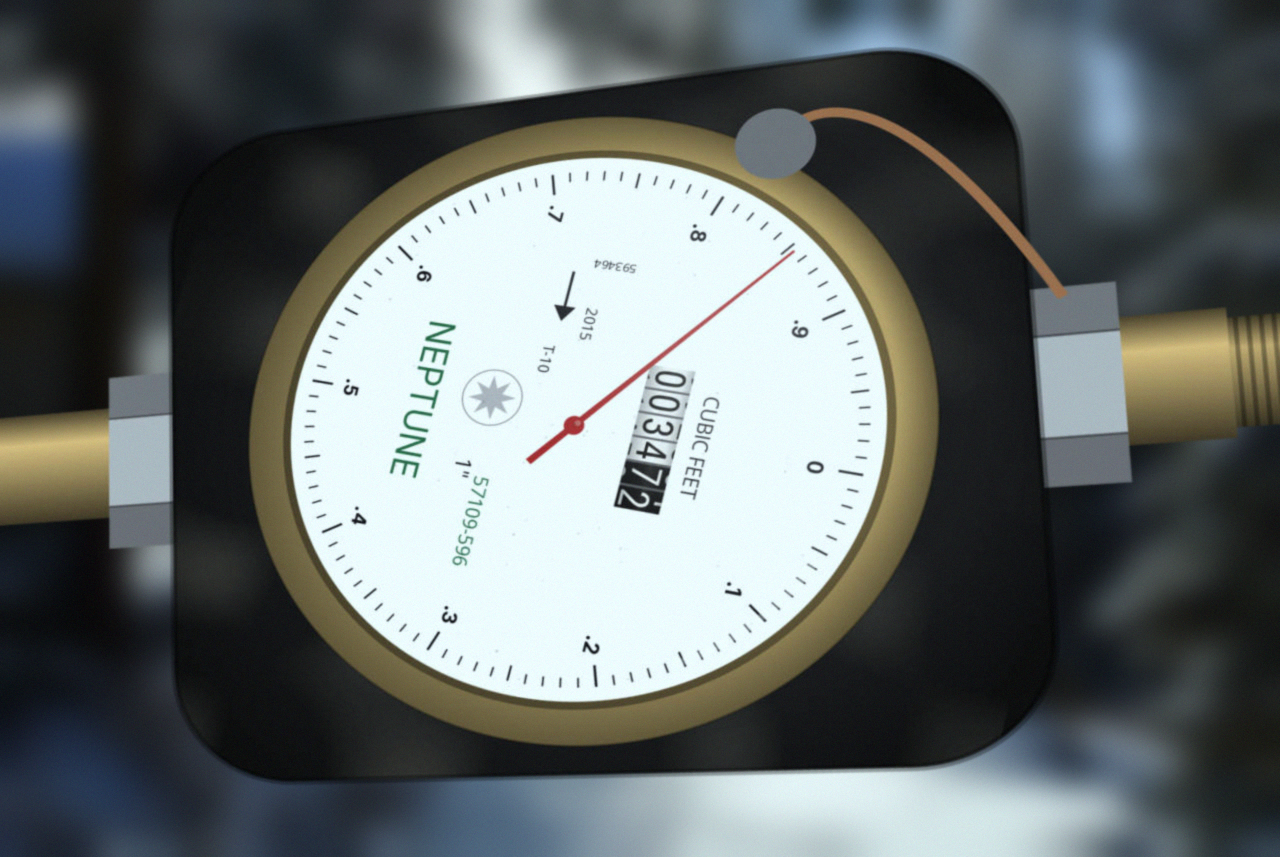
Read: 3471.85 (ft³)
